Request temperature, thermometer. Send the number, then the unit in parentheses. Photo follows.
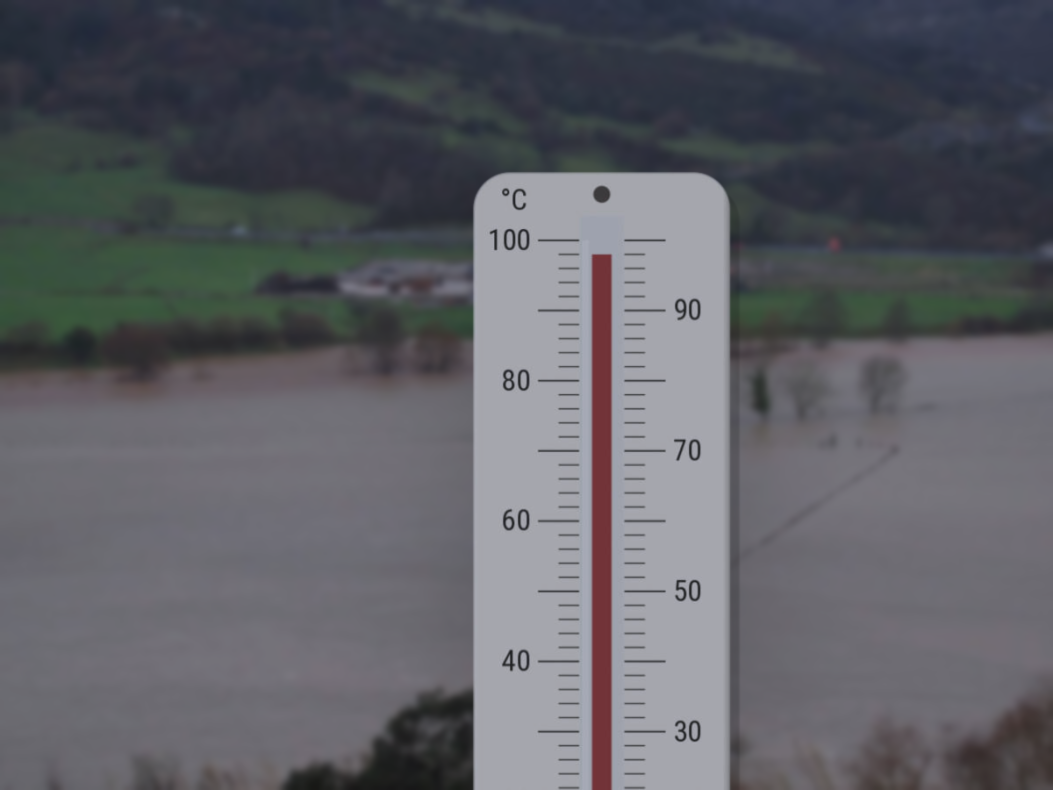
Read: 98 (°C)
